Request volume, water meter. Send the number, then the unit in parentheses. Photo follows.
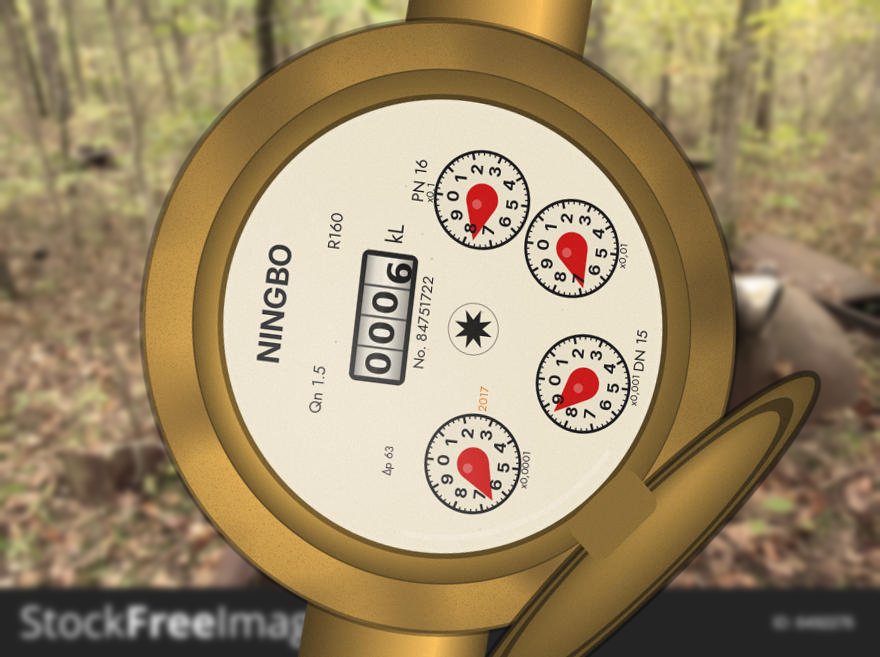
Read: 5.7686 (kL)
